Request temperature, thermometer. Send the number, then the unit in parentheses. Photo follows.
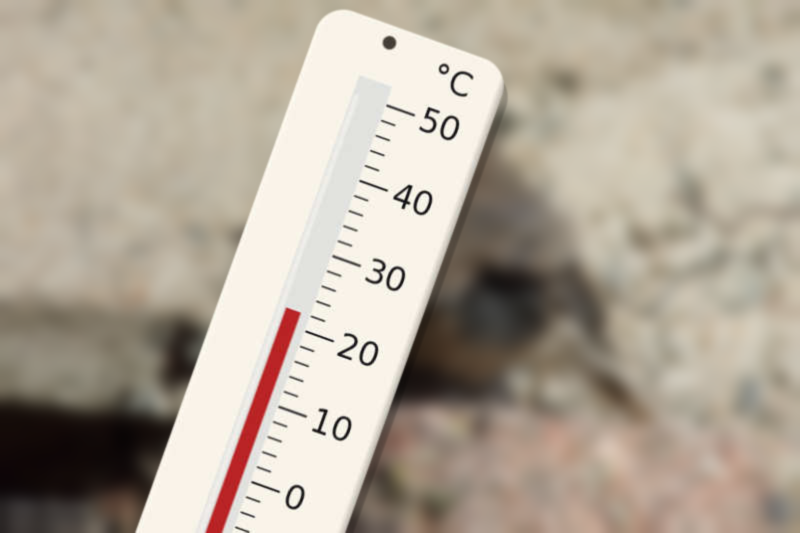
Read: 22 (°C)
